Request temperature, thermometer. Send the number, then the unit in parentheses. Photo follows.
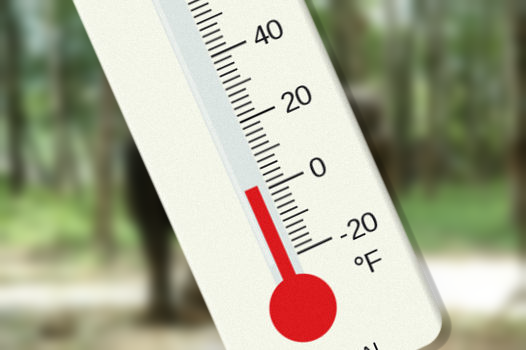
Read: 2 (°F)
